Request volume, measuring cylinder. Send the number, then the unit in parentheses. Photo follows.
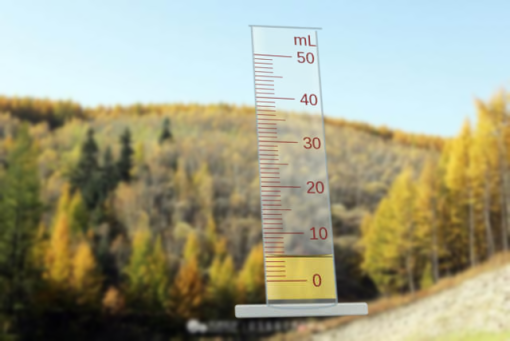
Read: 5 (mL)
